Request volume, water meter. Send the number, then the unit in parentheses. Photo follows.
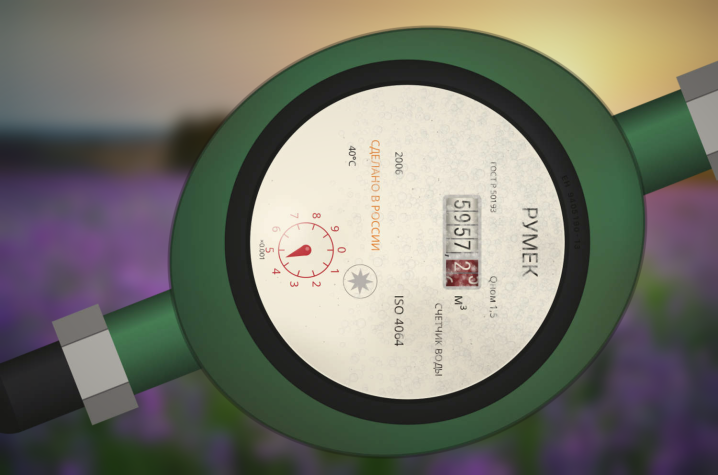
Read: 5957.254 (m³)
